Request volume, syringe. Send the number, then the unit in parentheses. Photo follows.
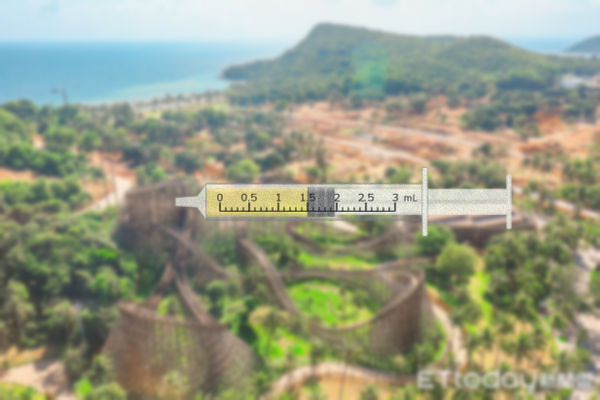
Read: 1.5 (mL)
